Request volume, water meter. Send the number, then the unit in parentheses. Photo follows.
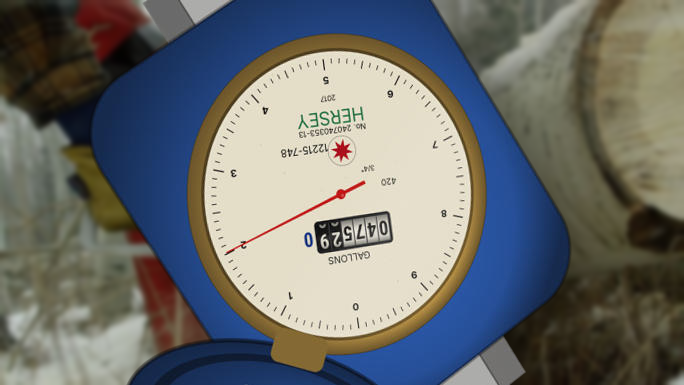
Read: 475292.0 (gal)
